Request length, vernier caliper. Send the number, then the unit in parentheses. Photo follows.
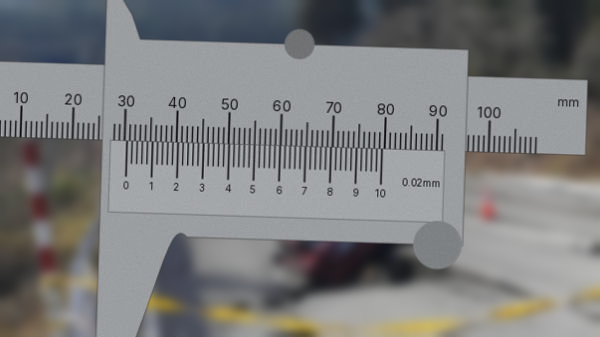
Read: 30.5 (mm)
